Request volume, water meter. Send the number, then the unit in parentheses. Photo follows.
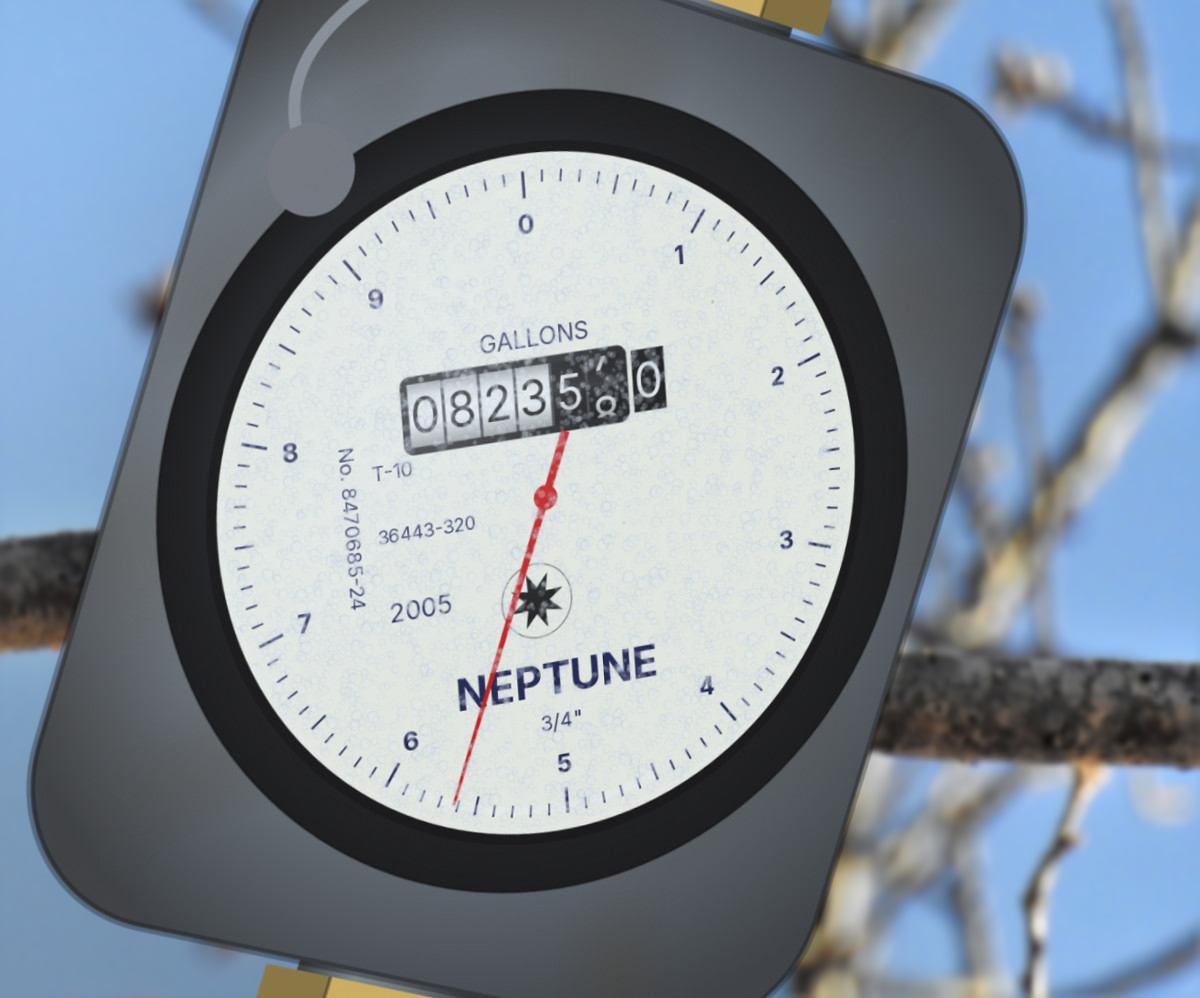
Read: 823575.6 (gal)
